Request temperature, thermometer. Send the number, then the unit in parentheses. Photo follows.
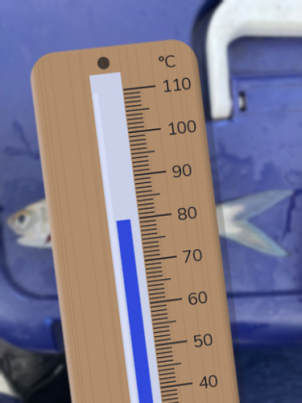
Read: 80 (°C)
